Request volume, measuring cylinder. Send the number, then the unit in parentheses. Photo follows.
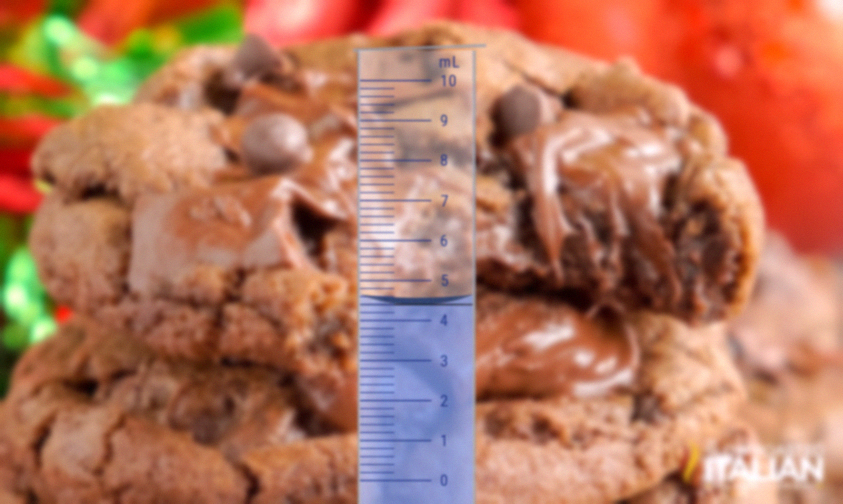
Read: 4.4 (mL)
